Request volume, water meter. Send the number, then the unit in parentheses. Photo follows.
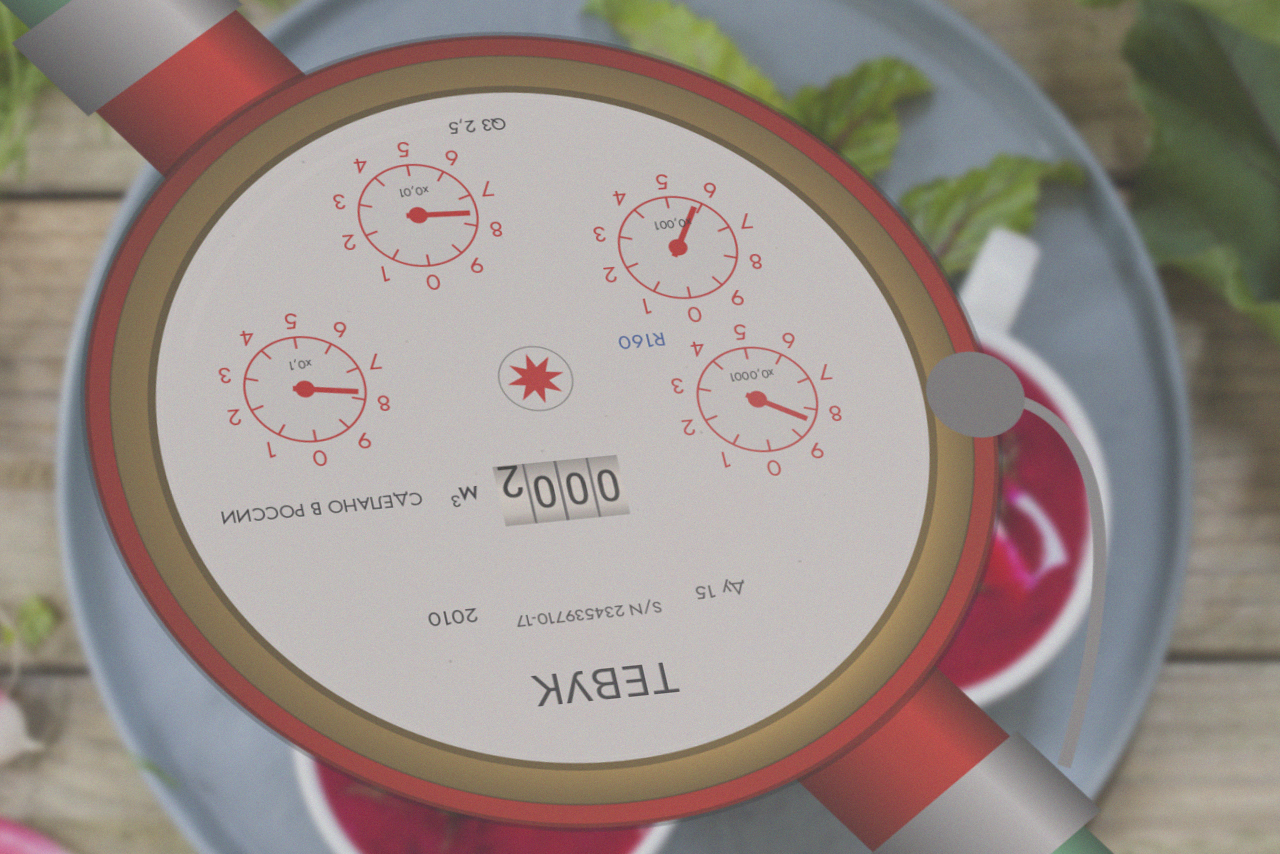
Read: 1.7758 (m³)
